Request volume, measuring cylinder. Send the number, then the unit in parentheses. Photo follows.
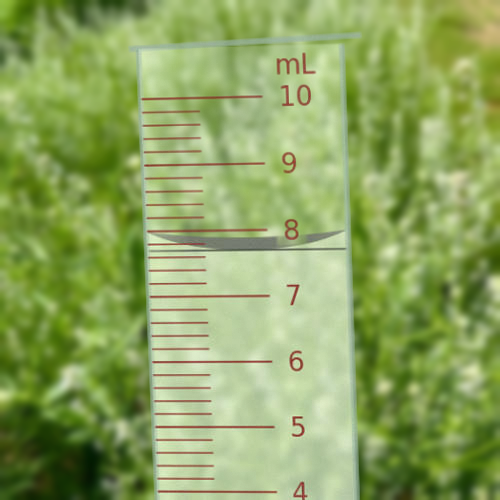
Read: 7.7 (mL)
